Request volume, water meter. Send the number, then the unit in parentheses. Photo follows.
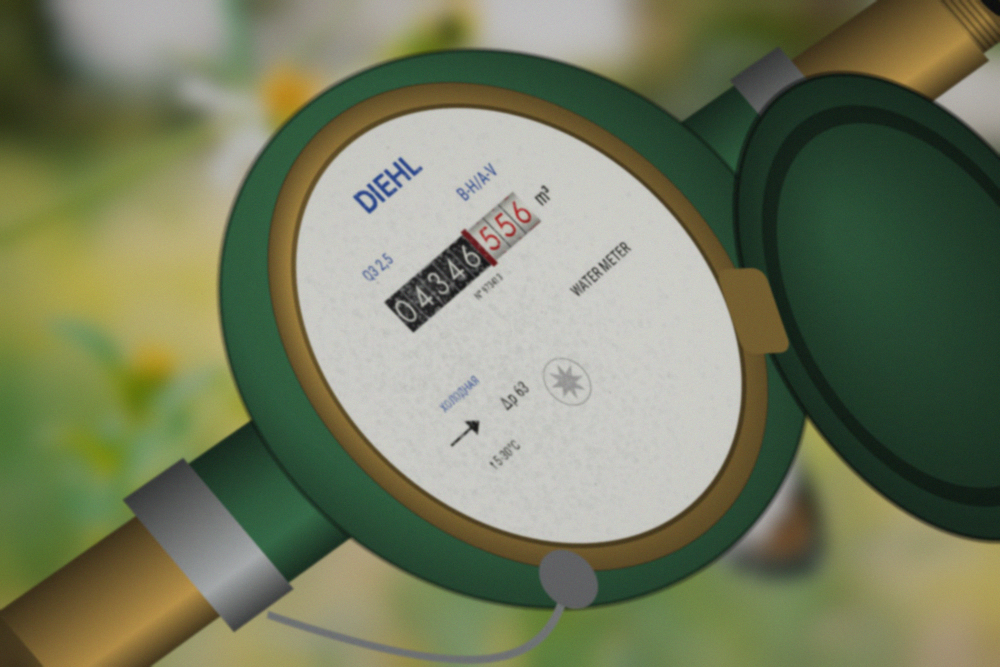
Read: 4346.556 (m³)
